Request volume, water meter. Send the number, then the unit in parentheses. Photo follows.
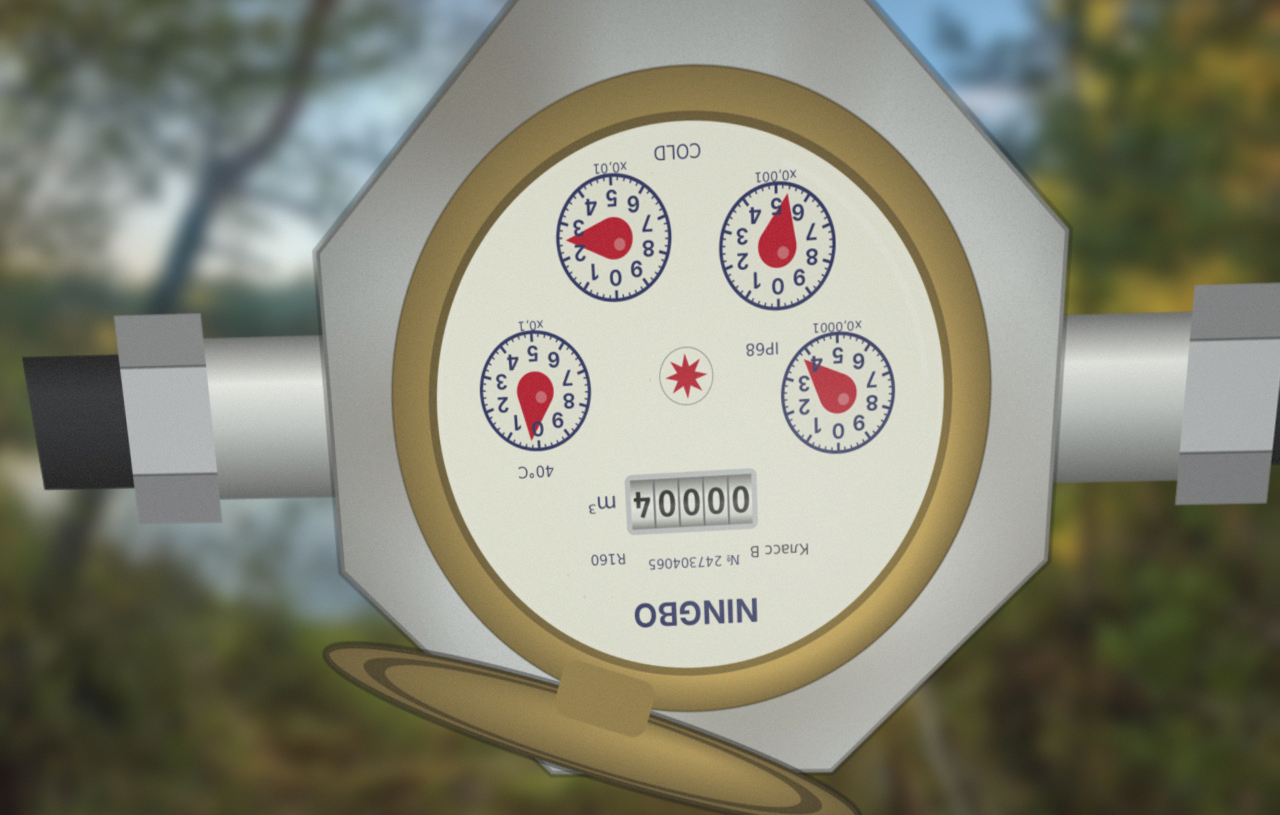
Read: 4.0253 (m³)
